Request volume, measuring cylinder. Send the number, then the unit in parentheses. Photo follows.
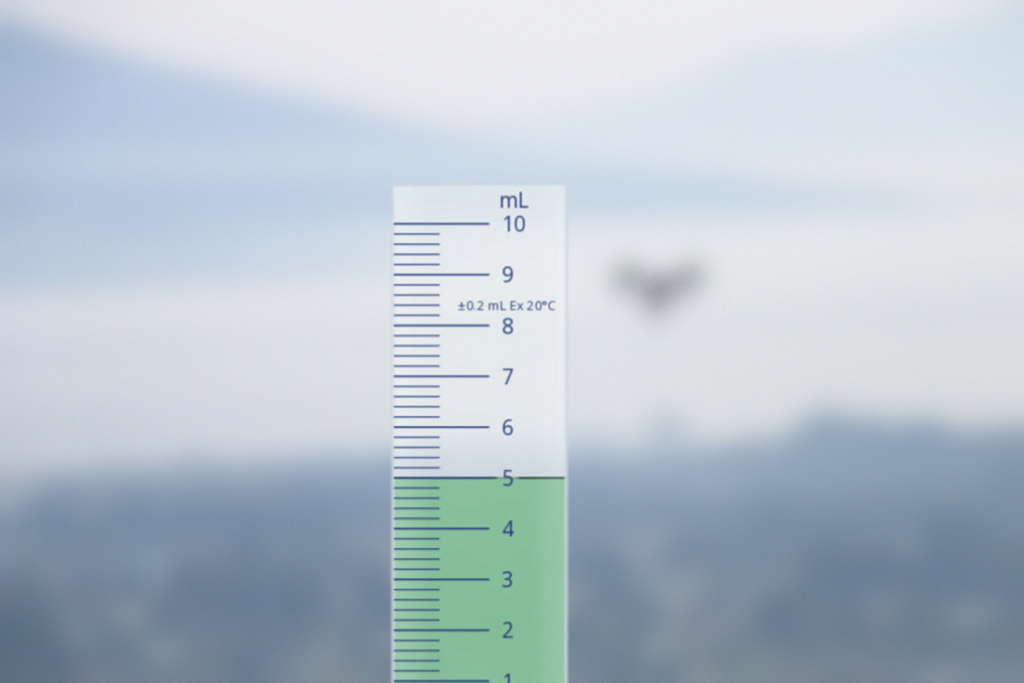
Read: 5 (mL)
